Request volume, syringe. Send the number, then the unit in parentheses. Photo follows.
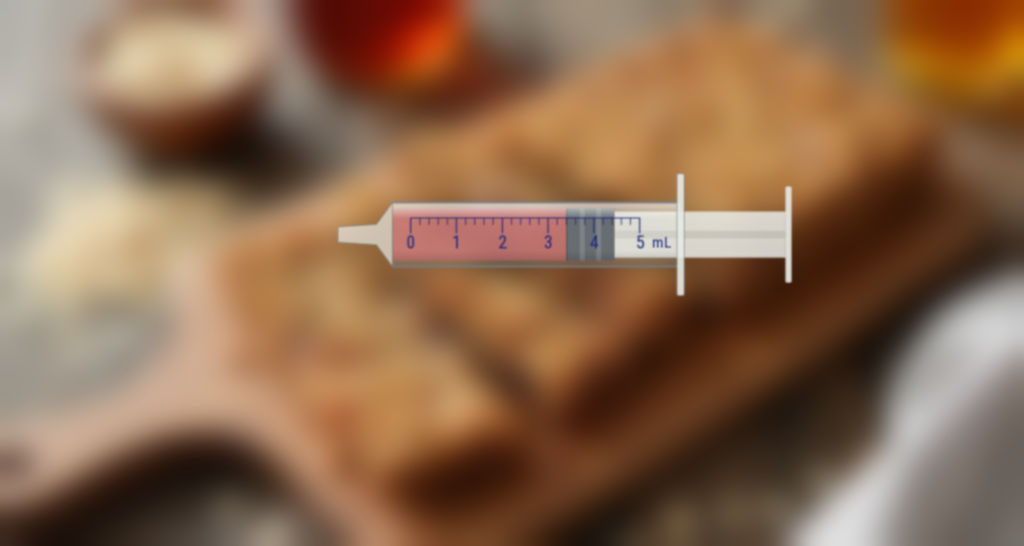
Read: 3.4 (mL)
